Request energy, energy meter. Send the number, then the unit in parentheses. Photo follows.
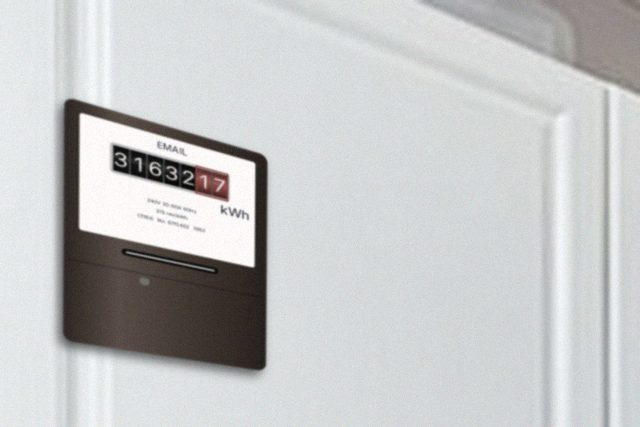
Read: 31632.17 (kWh)
